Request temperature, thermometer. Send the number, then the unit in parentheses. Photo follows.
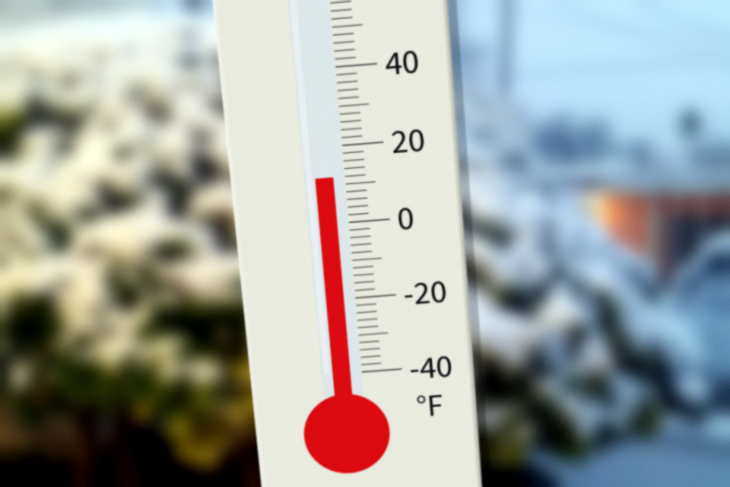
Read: 12 (°F)
